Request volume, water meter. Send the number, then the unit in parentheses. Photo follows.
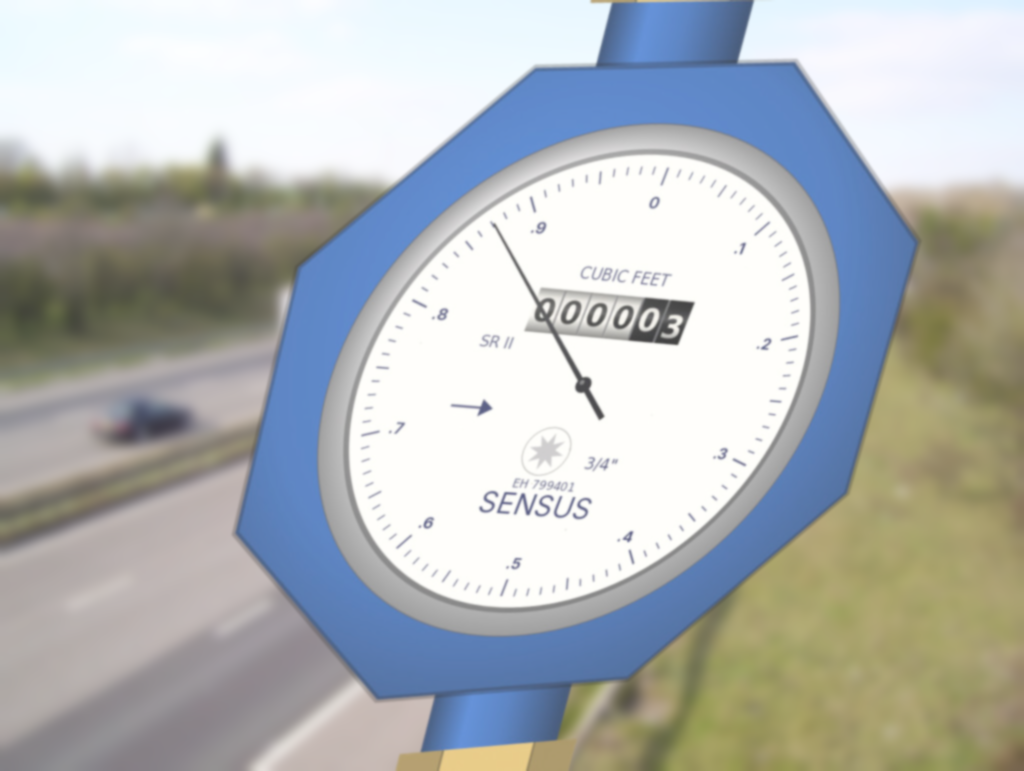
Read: 2.87 (ft³)
